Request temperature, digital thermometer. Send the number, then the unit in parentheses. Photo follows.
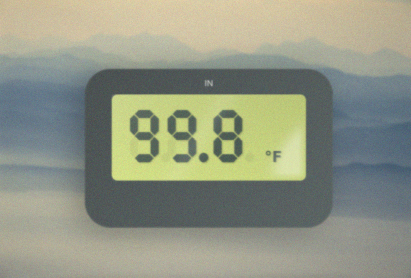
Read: 99.8 (°F)
